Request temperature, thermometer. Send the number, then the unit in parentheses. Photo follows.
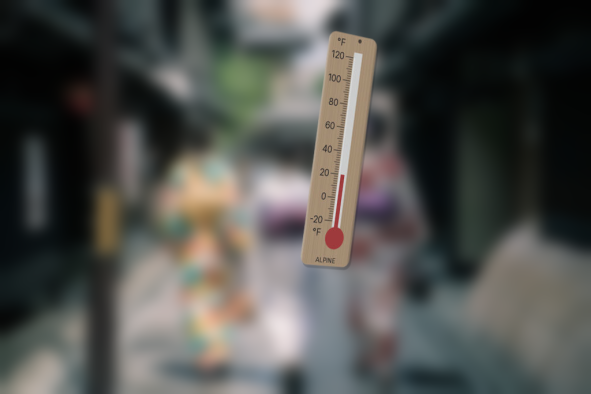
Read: 20 (°F)
